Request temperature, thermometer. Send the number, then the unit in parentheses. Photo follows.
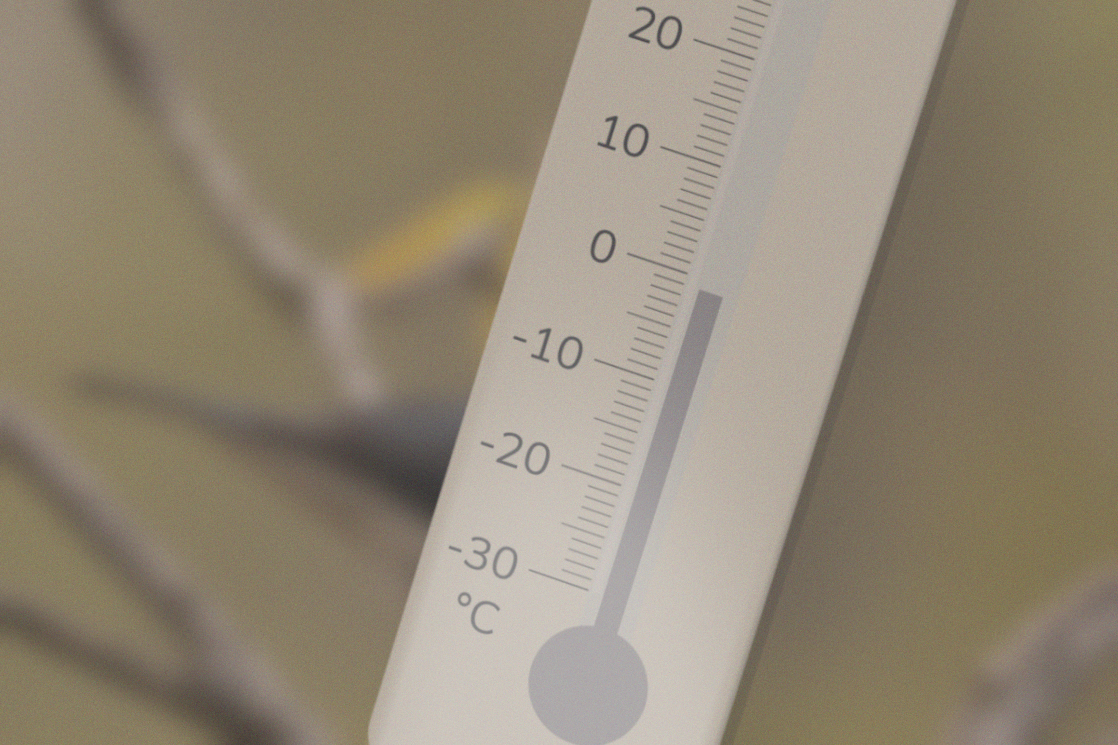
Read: -1 (°C)
